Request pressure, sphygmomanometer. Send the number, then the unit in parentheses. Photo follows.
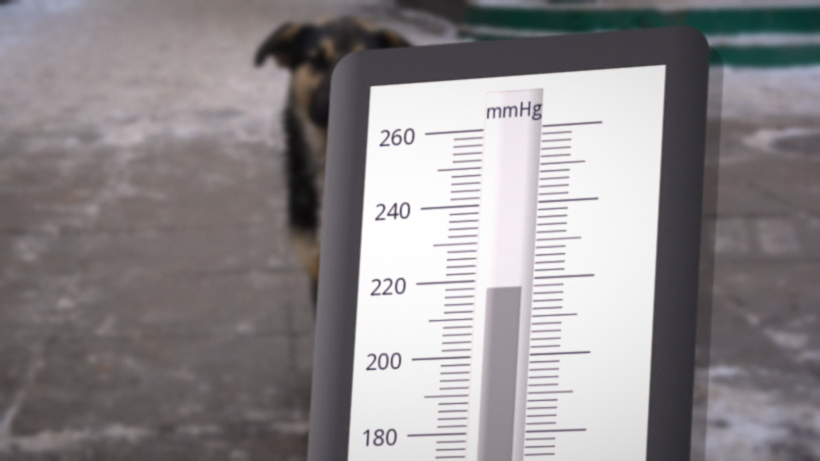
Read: 218 (mmHg)
